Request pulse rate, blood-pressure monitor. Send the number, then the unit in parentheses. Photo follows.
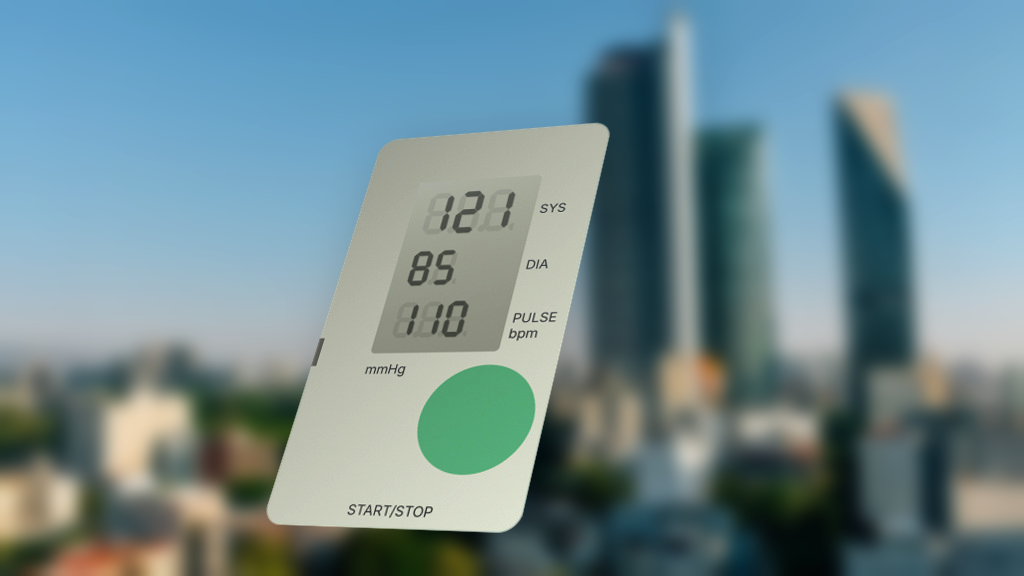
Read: 110 (bpm)
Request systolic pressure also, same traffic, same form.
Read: 121 (mmHg)
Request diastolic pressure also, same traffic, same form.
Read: 85 (mmHg)
